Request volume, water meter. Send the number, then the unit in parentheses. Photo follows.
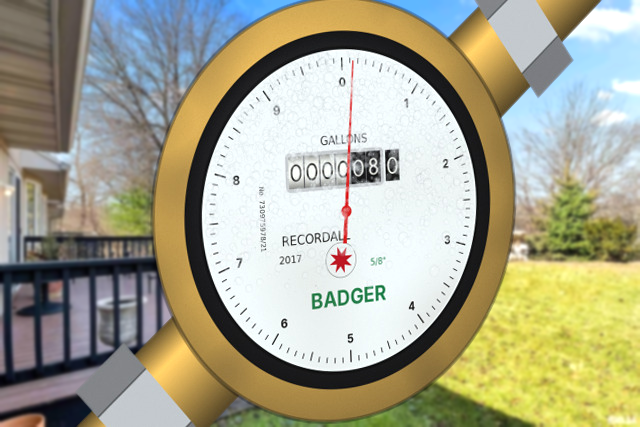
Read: 80.1 (gal)
